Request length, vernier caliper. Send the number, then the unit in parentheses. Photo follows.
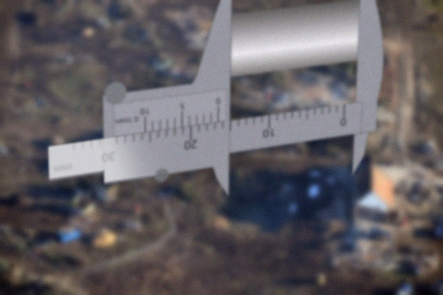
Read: 16.6 (mm)
